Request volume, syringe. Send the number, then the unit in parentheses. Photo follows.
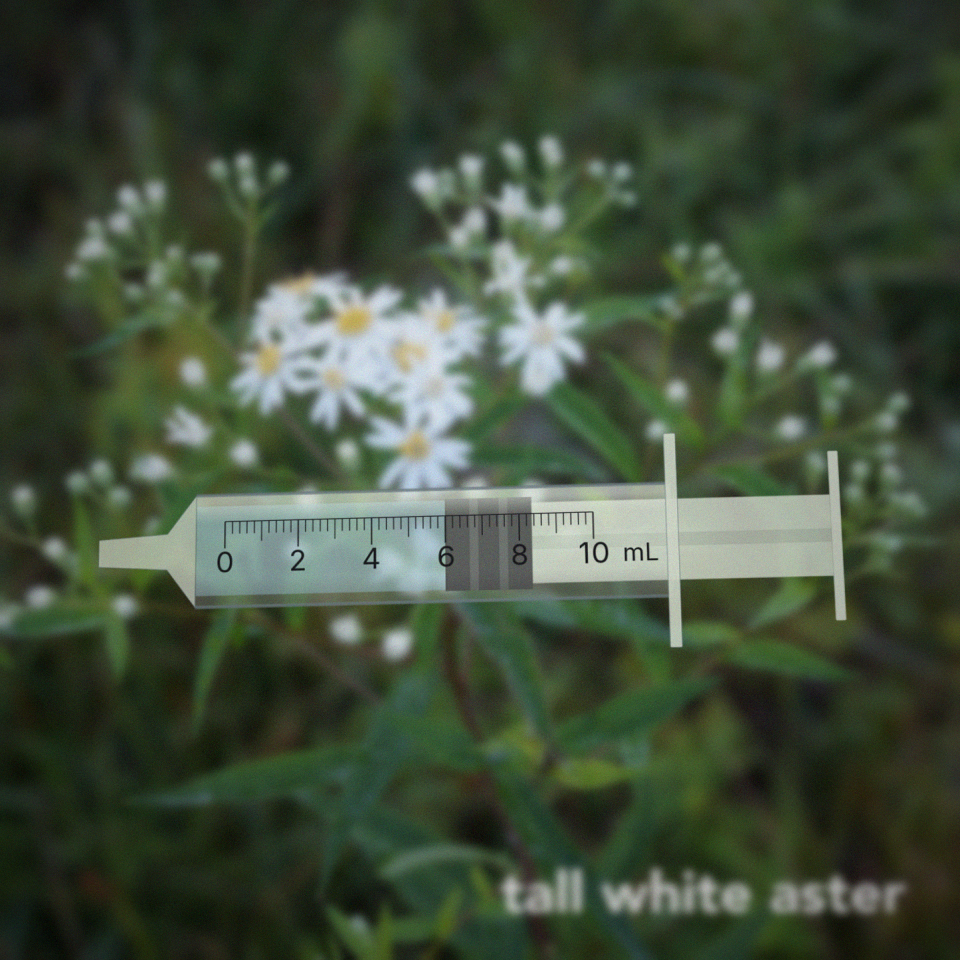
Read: 6 (mL)
